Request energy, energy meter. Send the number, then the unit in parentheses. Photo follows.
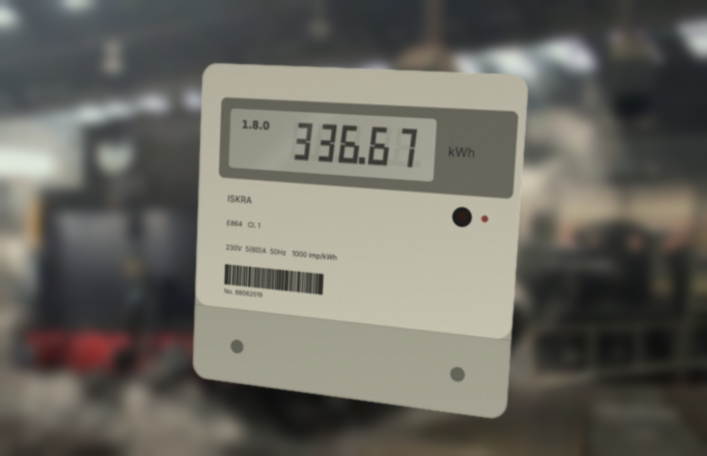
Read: 336.67 (kWh)
